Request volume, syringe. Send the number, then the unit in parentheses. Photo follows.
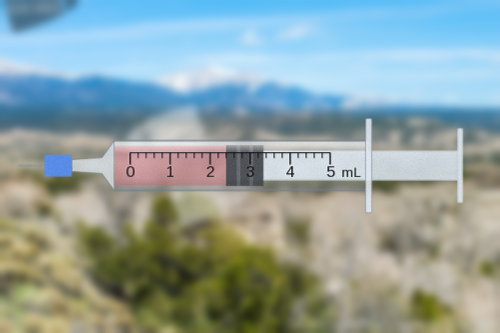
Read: 2.4 (mL)
